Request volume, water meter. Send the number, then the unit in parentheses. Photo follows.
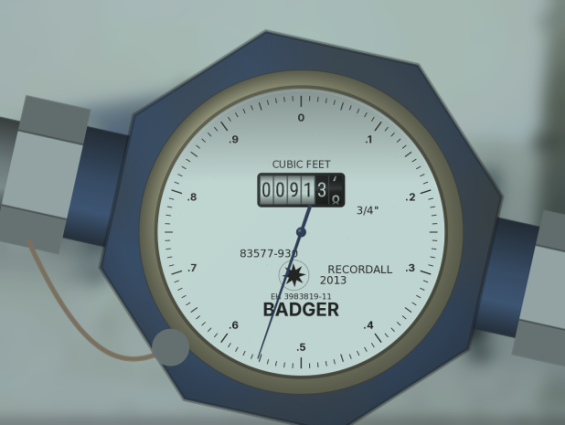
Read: 9137.55 (ft³)
